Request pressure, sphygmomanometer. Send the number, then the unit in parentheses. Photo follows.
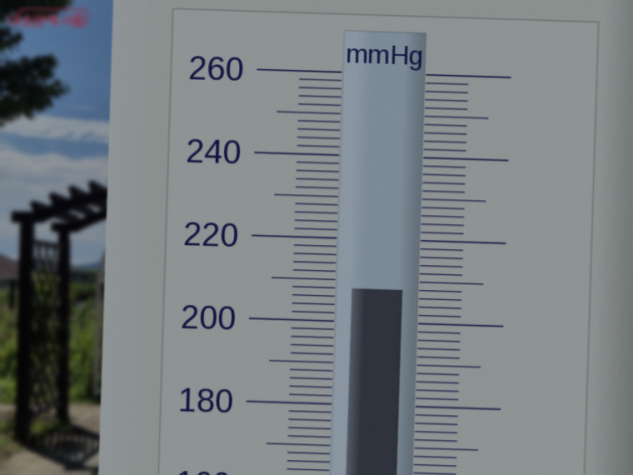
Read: 208 (mmHg)
